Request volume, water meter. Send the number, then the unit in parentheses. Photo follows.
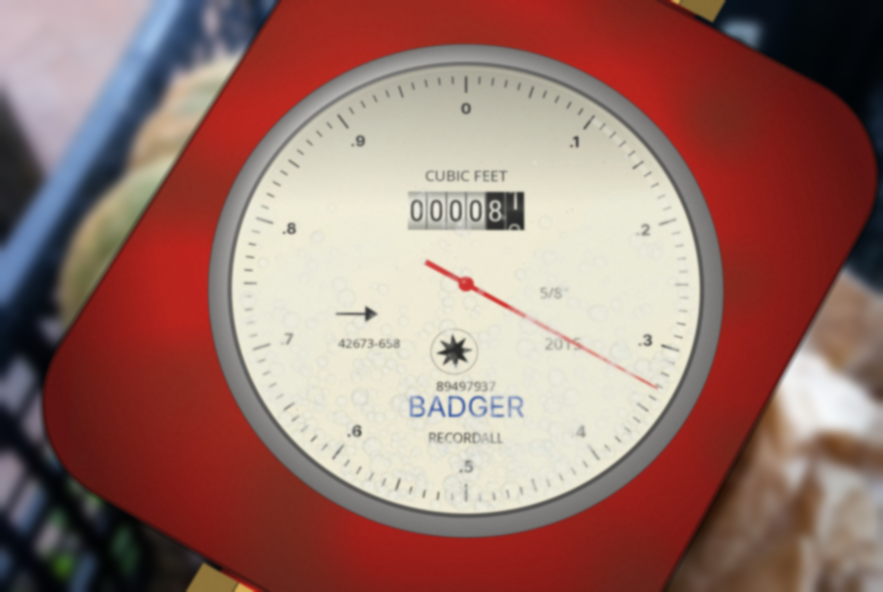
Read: 81.33 (ft³)
